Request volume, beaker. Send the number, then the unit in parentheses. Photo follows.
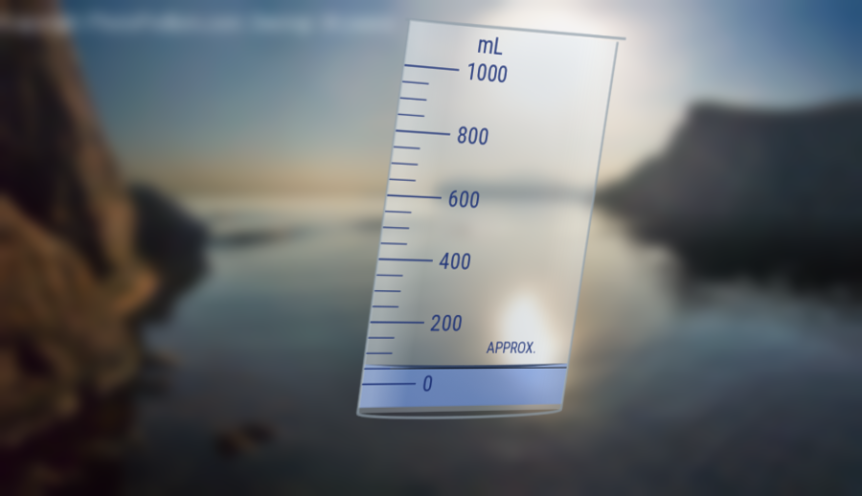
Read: 50 (mL)
